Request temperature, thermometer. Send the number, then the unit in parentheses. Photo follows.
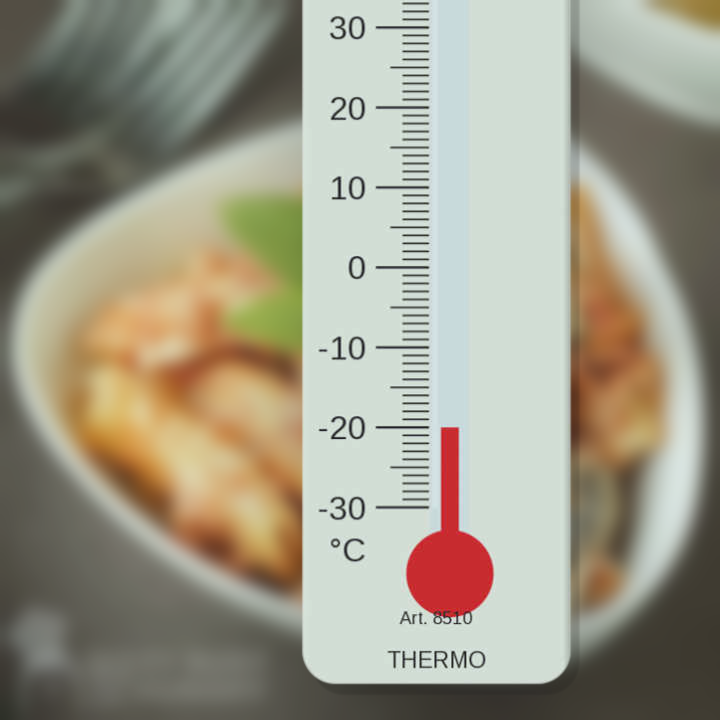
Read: -20 (°C)
